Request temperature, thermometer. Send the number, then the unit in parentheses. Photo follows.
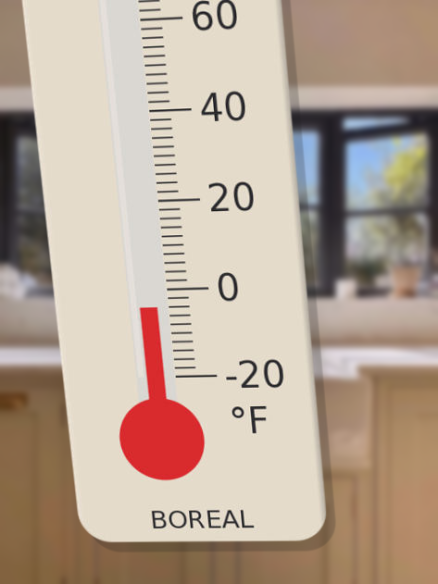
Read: -4 (°F)
